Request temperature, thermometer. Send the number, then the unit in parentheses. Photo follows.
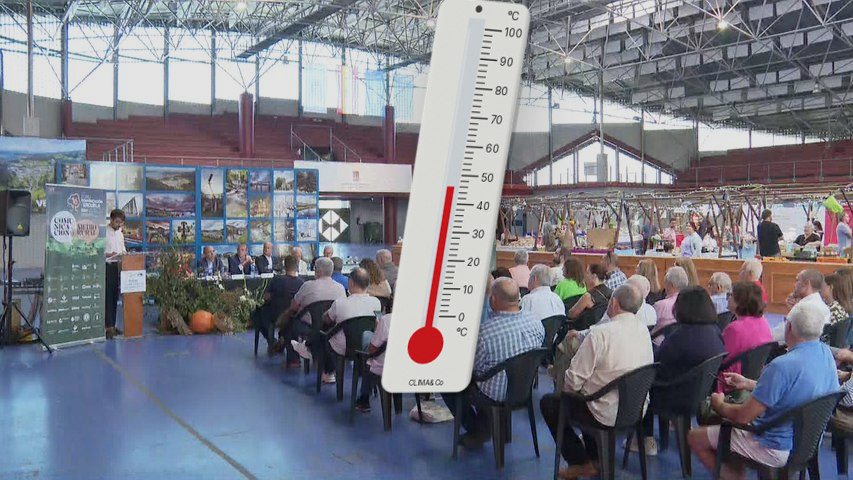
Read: 46 (°C)
